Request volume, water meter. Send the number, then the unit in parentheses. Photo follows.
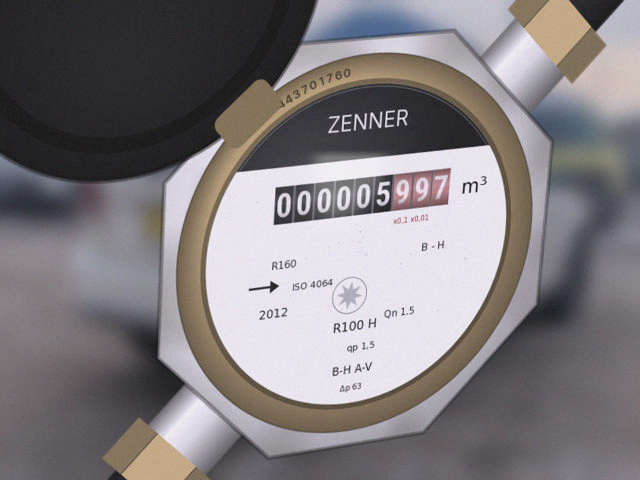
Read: 5.997 (m³)
